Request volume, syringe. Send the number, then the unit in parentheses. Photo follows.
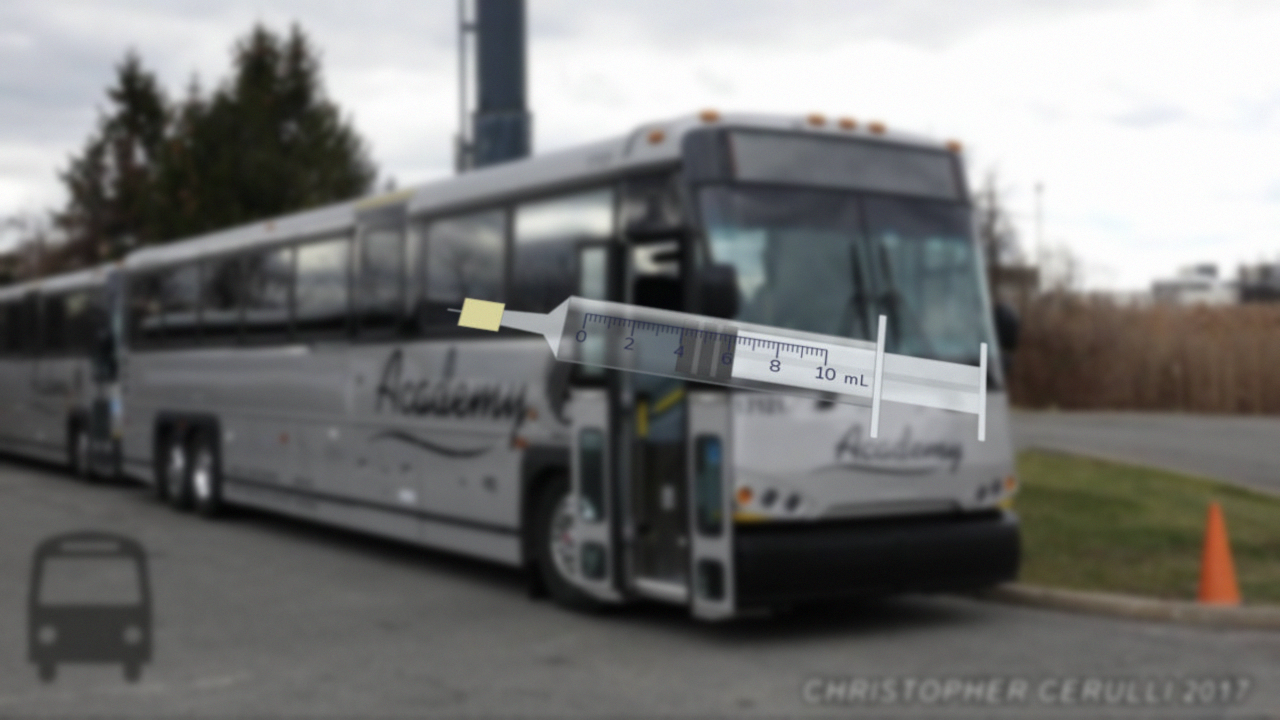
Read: 4 (mL)
